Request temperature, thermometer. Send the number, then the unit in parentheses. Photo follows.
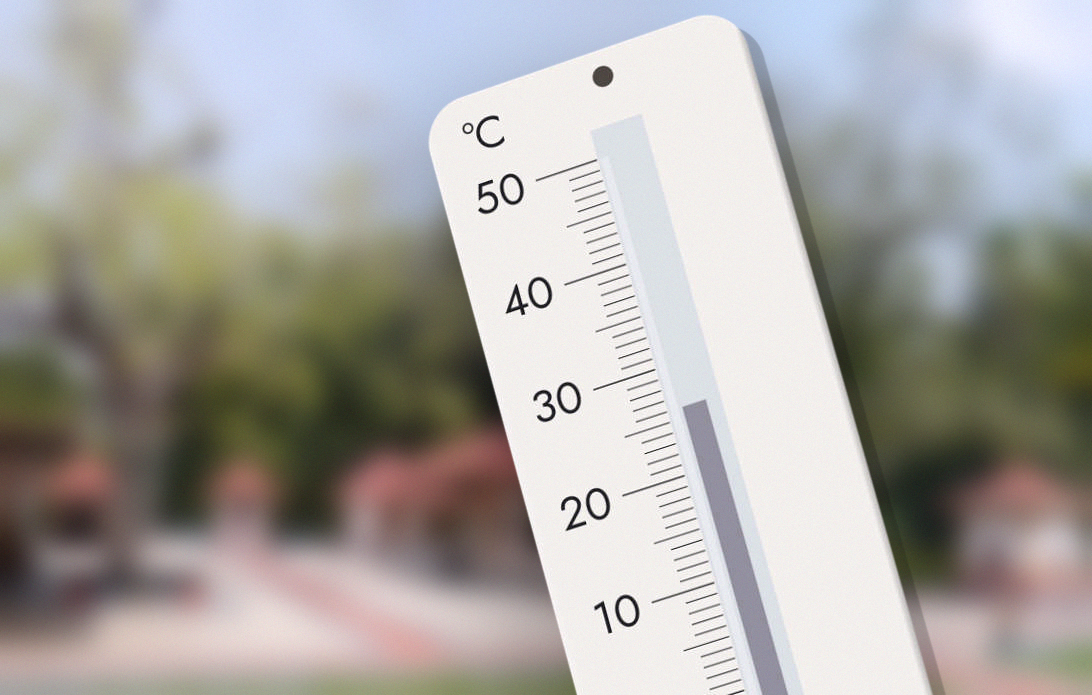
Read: 26 (°C)
